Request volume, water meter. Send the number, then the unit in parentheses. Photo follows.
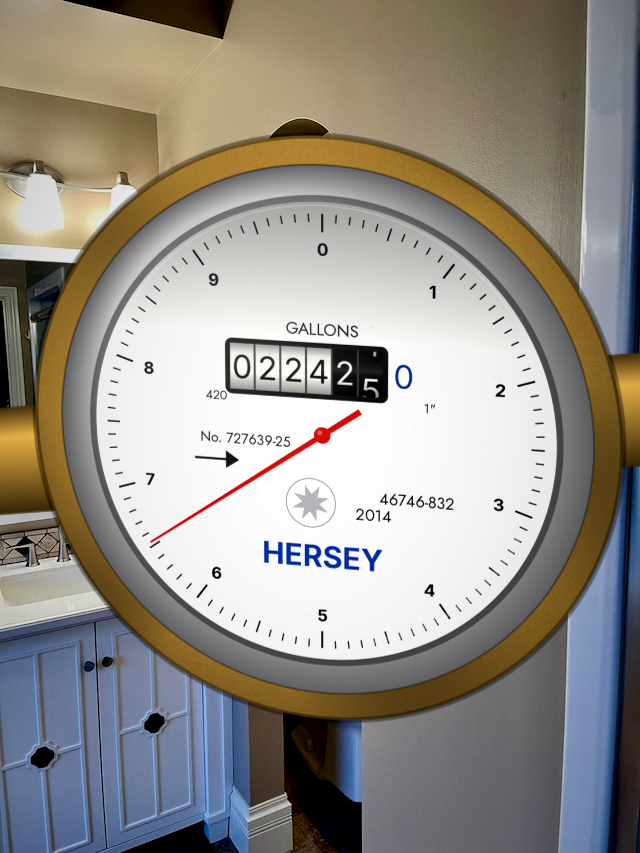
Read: 224246.5 (gal)
